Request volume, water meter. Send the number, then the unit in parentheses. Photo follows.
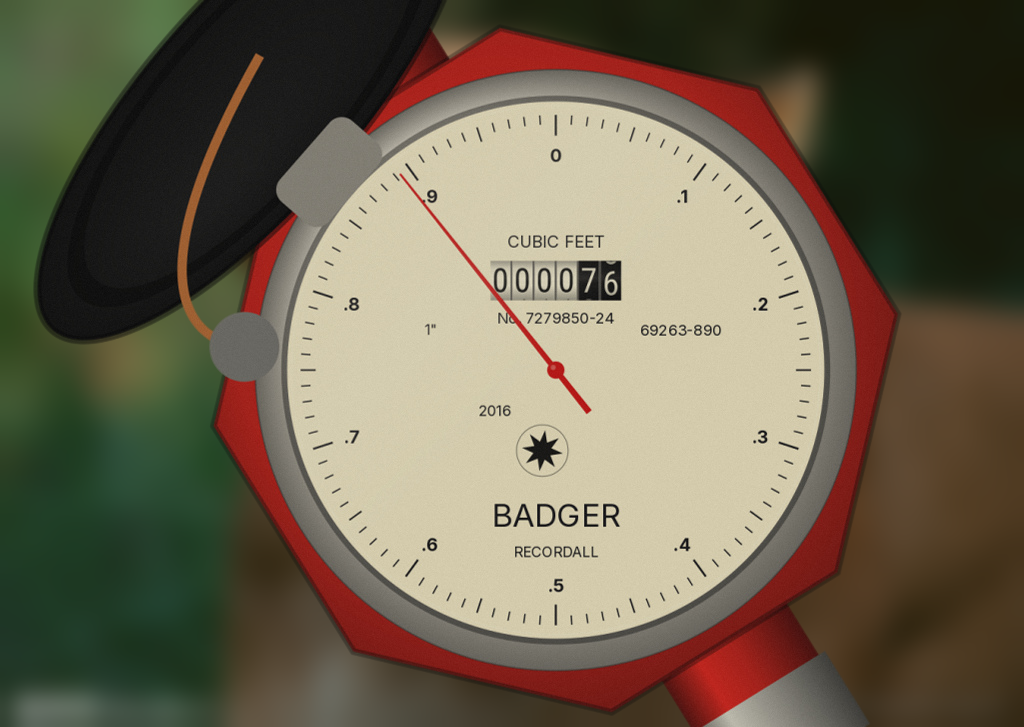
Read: 75.89 (ft³)
